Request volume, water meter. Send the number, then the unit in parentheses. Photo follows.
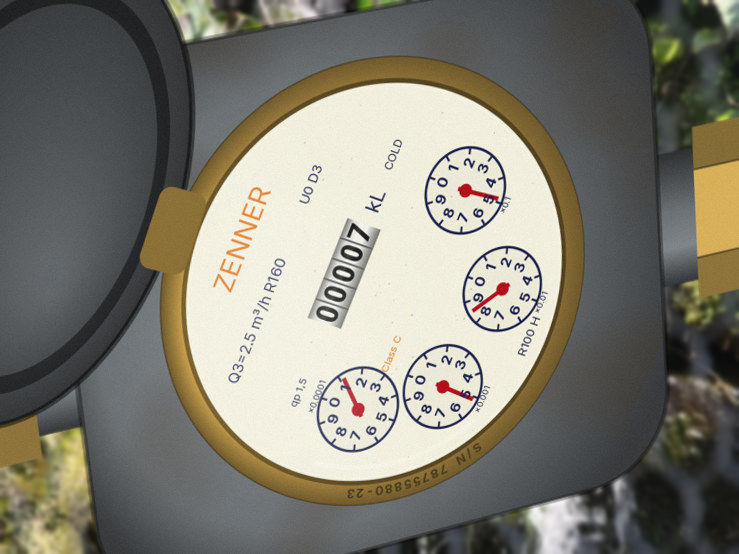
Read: 7.4851 (kL)
